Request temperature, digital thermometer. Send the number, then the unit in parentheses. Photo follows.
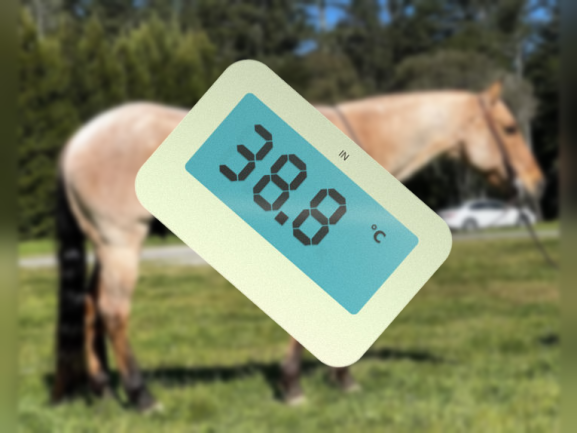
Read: 38.8 (°C)
